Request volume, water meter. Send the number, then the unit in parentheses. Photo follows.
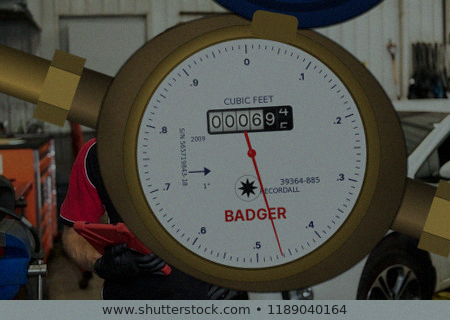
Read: 694.46 (ft³)
